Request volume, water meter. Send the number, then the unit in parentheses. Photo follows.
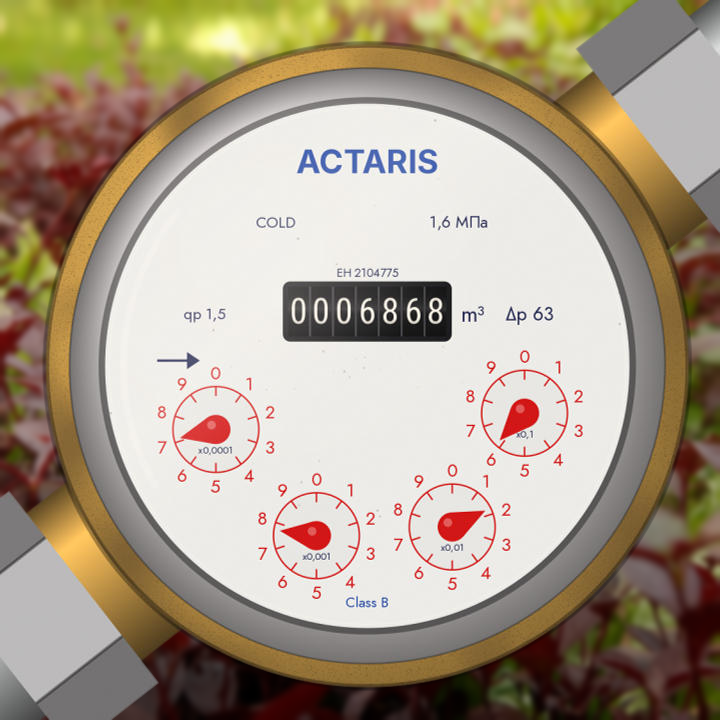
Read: 6868.6177 (m³)
